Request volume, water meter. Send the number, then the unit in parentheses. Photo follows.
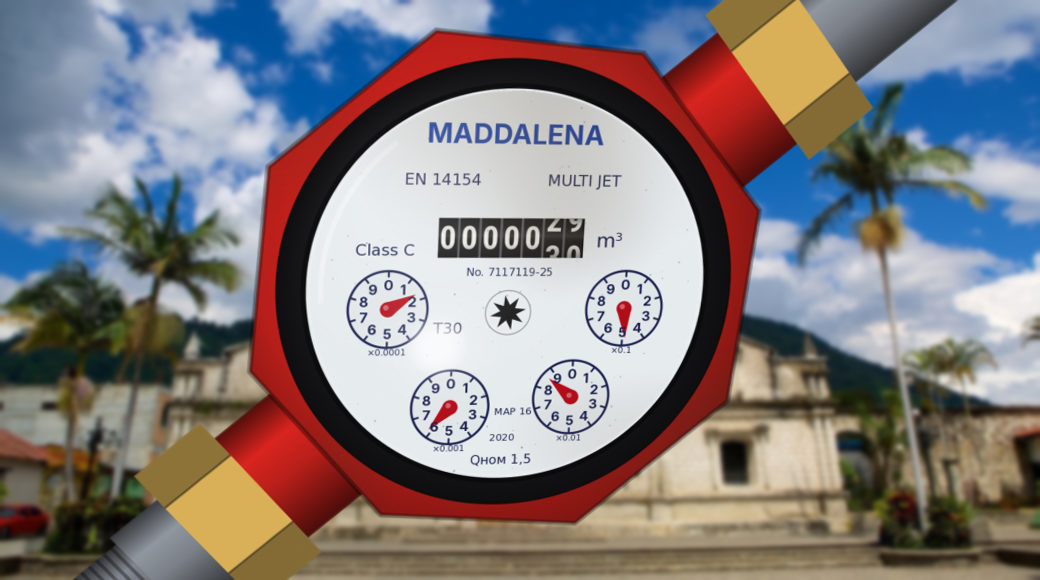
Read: 29.4861 (m³)
